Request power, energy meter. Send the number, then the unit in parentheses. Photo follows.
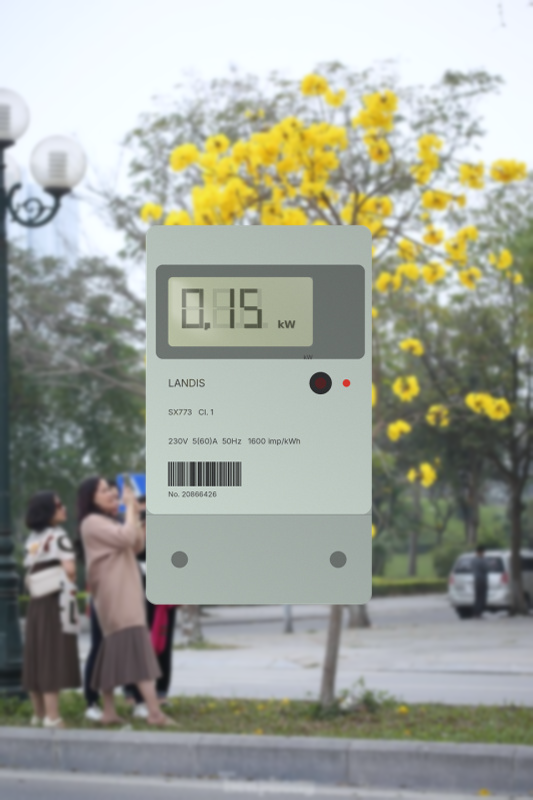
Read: 0.15 (kW)
